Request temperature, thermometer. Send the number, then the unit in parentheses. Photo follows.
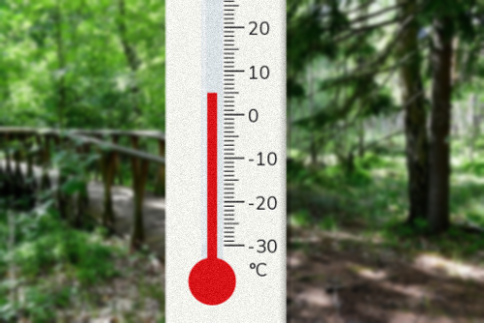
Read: 5 (°C)
